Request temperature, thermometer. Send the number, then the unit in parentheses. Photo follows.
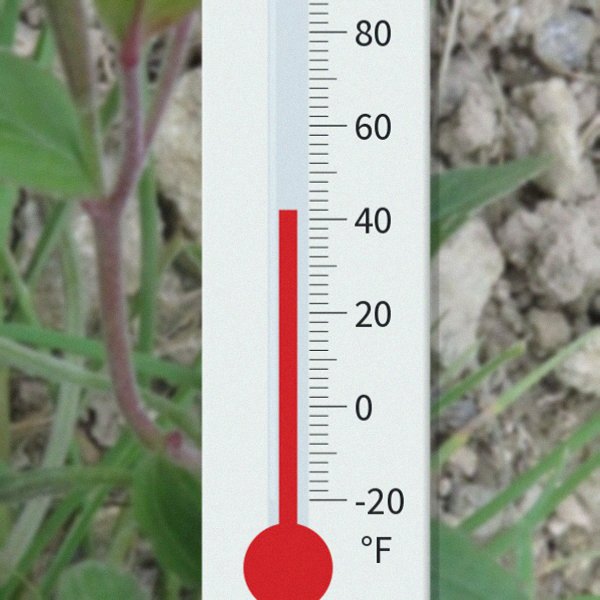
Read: 42 (°F)
